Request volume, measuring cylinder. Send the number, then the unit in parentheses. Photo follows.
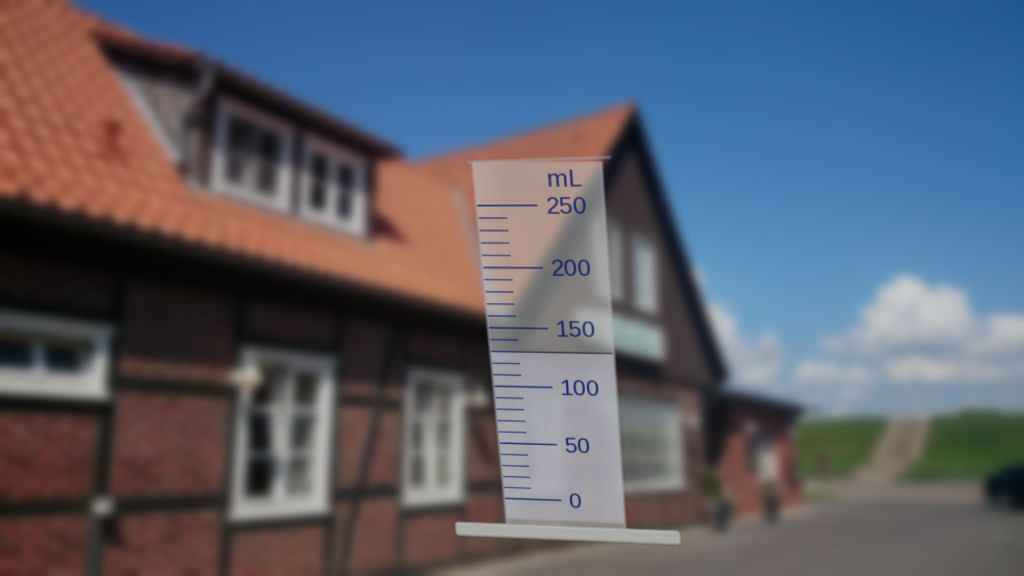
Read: 130 (mL)
